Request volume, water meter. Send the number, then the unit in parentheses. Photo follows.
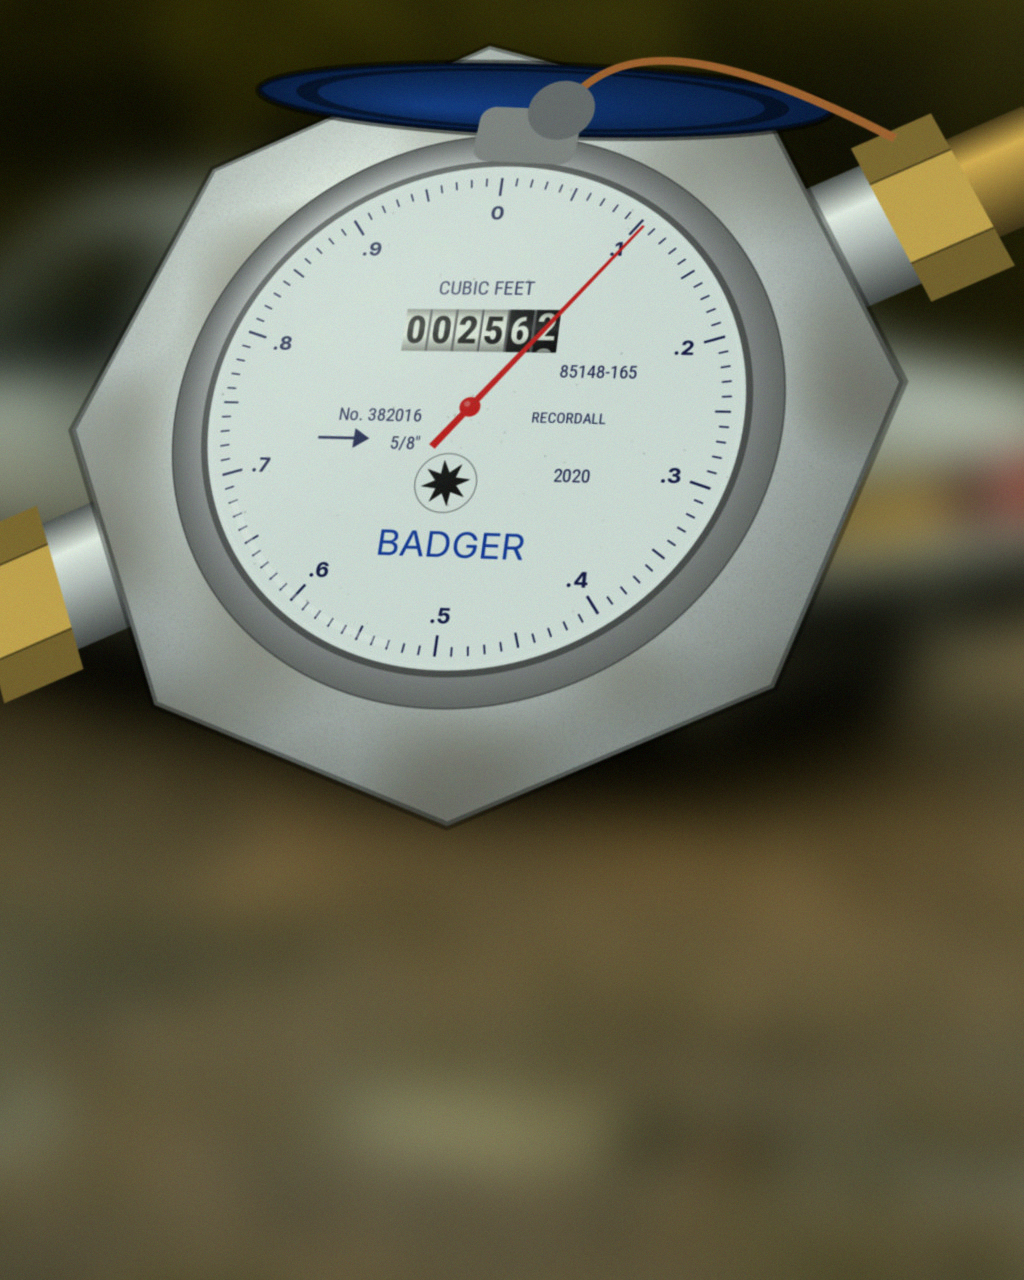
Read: 2562.10 (ft³)
